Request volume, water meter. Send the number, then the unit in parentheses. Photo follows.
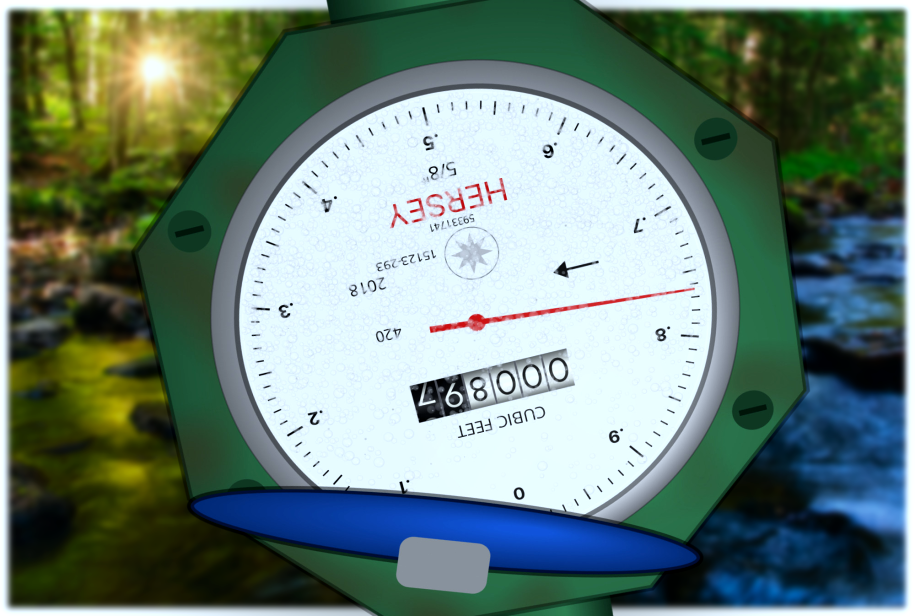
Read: 896.76 (ft³)
